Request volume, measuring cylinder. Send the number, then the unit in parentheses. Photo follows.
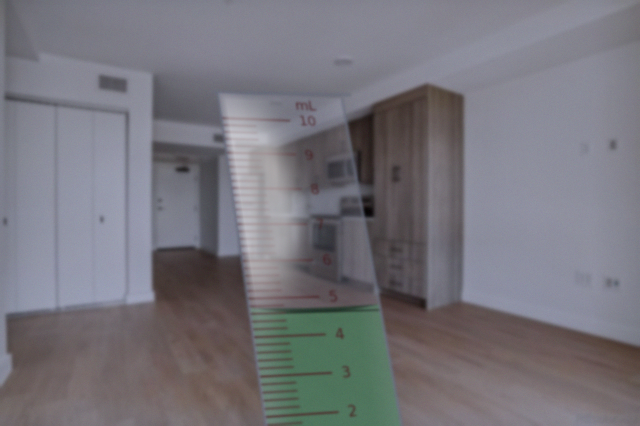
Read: 4.6 (mL)
